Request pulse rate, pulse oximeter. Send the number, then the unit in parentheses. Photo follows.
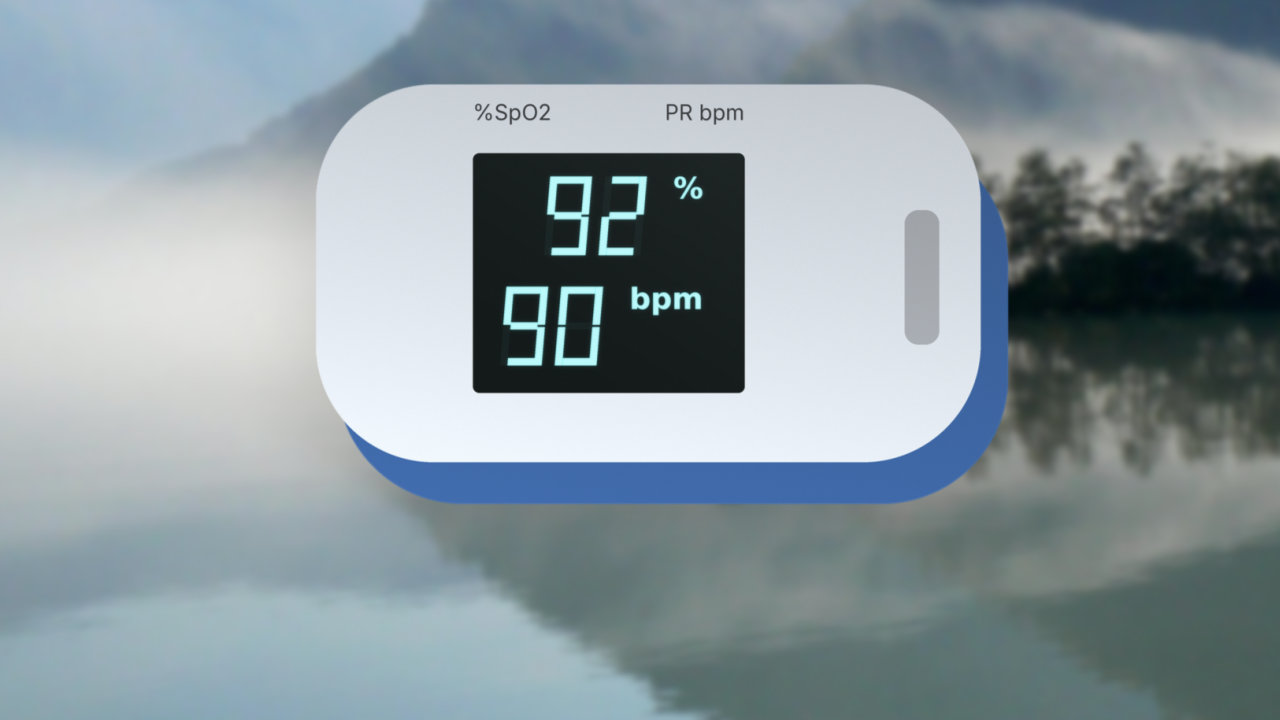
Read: 90 (bpm)
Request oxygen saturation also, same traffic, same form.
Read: 92 (%)
